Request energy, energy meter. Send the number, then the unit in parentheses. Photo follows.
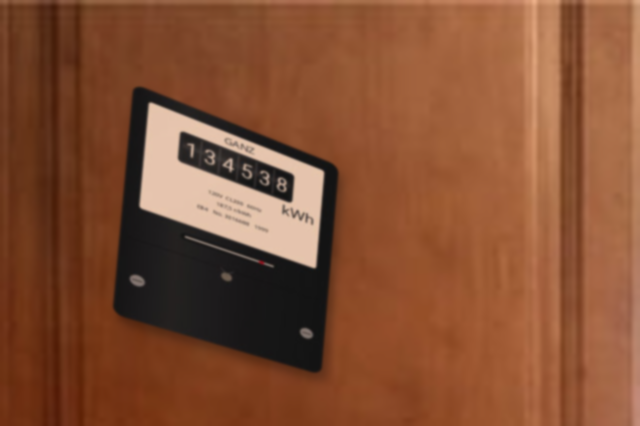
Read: 134538 (kWh)
